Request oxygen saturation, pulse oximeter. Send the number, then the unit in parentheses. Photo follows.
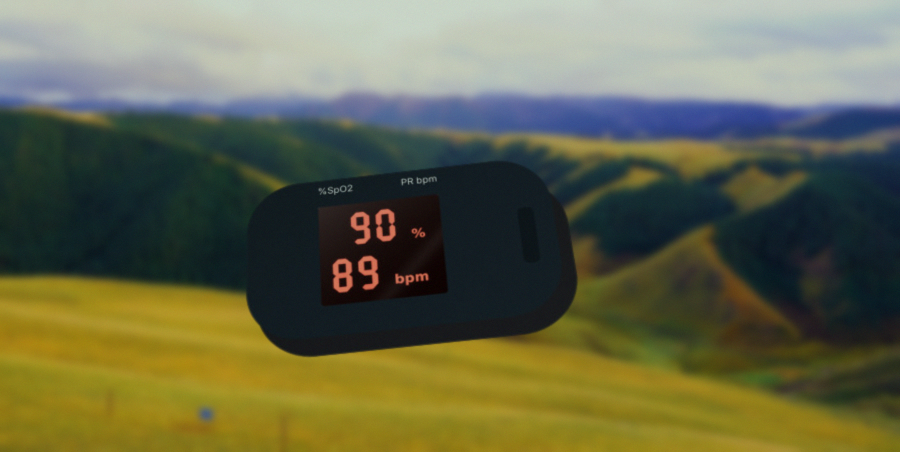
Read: 90 (%)
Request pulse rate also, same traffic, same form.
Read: 89 (bpm)
